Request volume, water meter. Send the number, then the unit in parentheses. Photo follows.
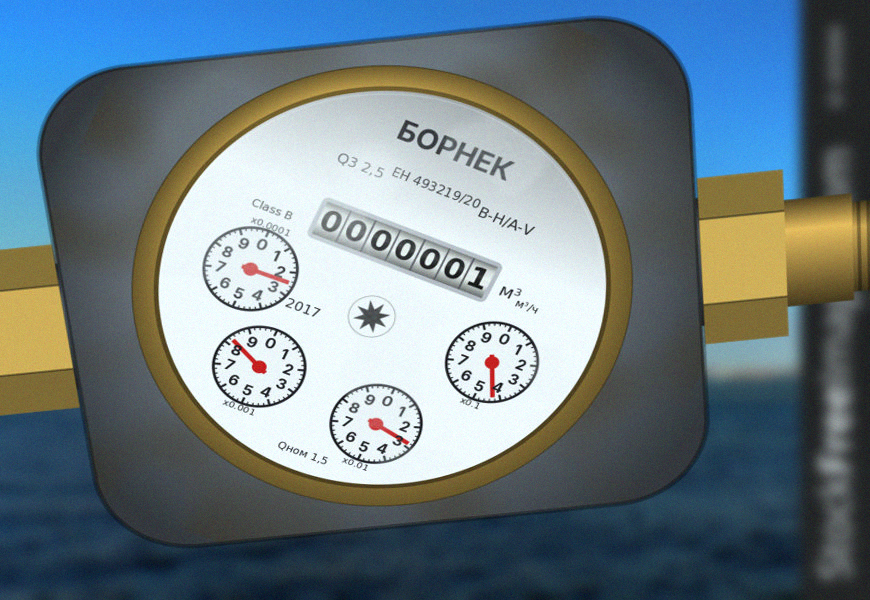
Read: 1.4282 (m³)
